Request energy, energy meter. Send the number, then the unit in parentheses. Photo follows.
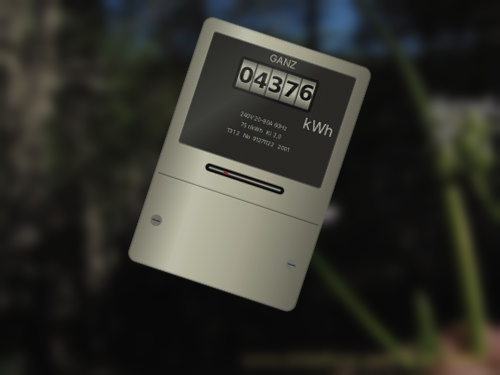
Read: 4376 (kWh)
